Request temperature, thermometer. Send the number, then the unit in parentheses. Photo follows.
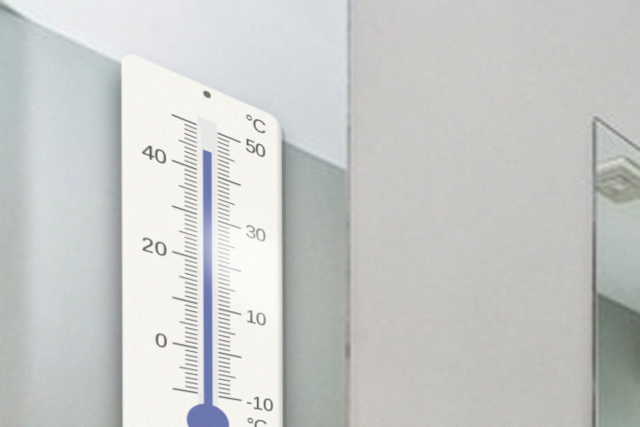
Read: 45 (°C)
